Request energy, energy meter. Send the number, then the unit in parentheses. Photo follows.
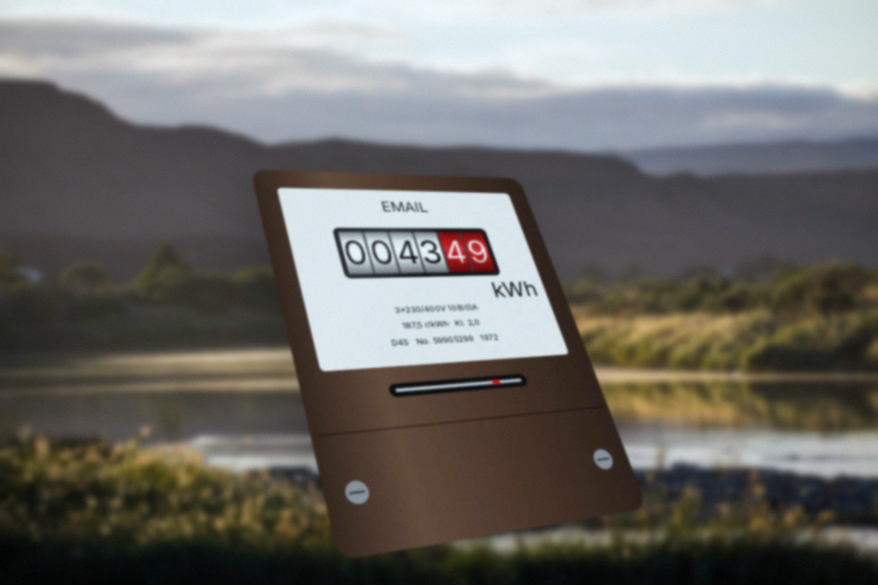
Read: 43.49 (kWh)
